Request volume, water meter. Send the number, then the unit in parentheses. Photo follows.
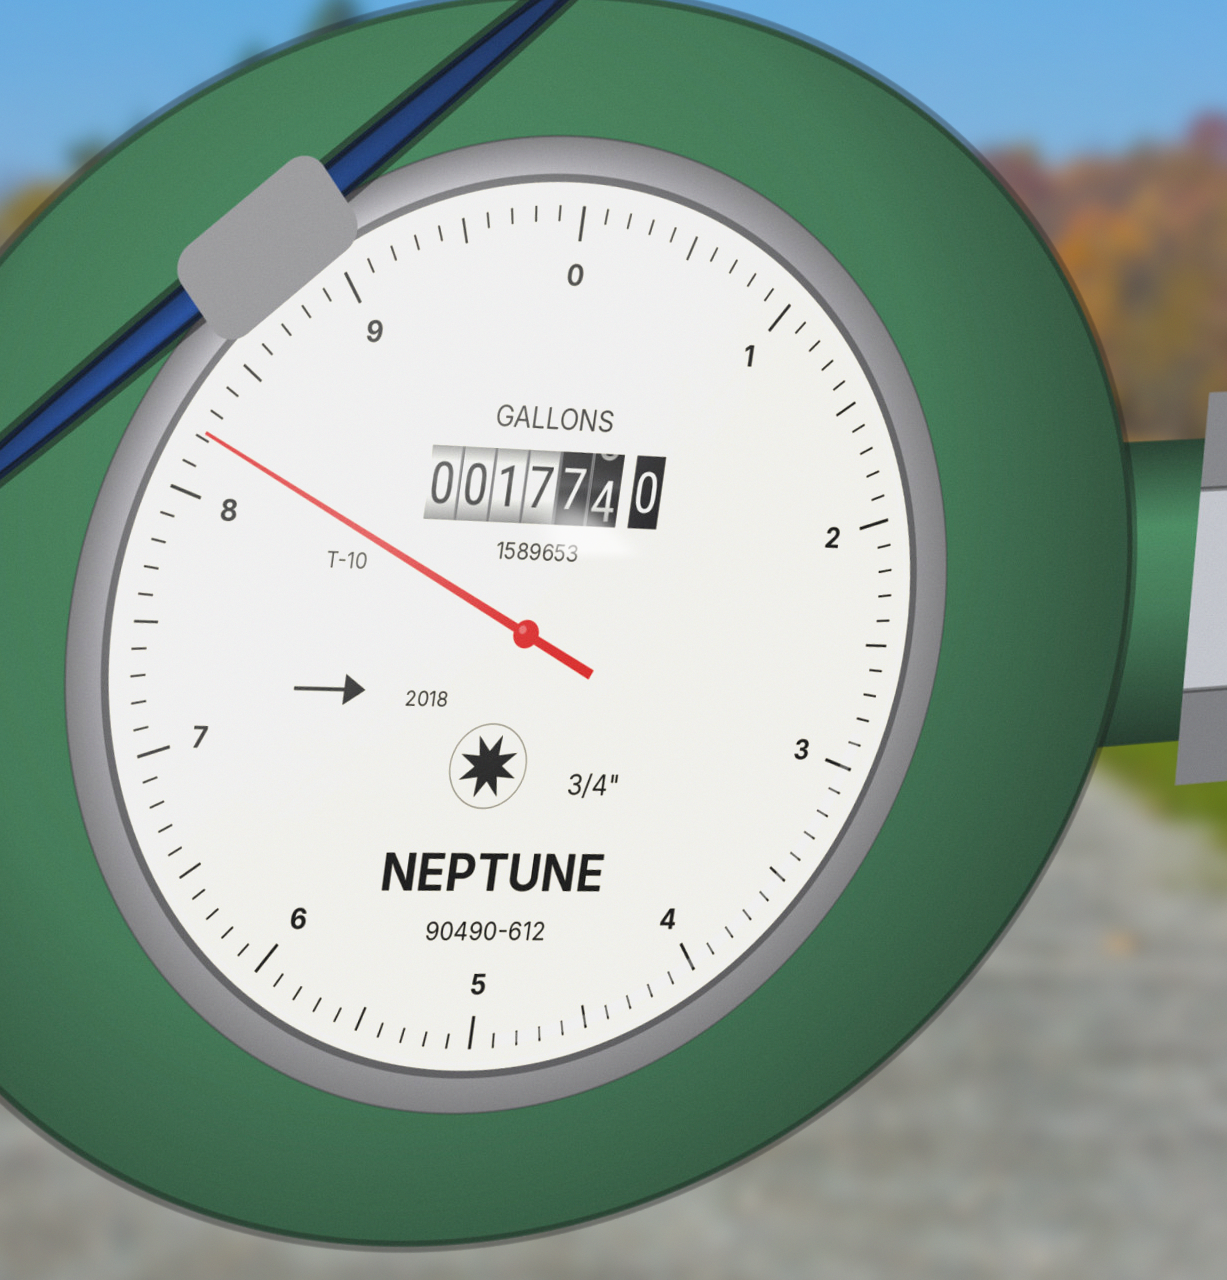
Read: 17738.2 (gal)
